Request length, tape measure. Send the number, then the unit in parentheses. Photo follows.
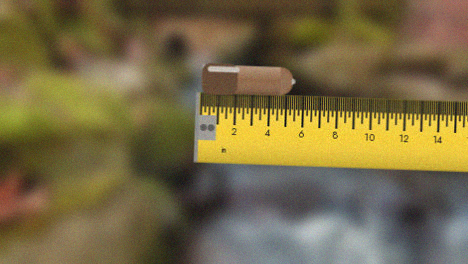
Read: 5.5 (in)
